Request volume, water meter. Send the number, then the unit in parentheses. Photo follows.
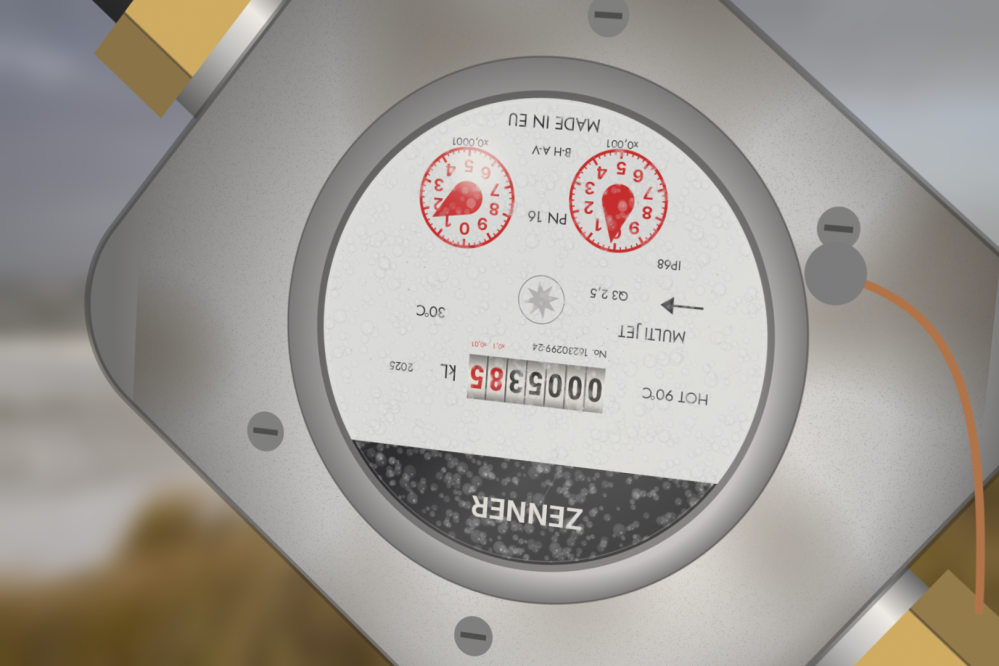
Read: 53.8501 (kL)
